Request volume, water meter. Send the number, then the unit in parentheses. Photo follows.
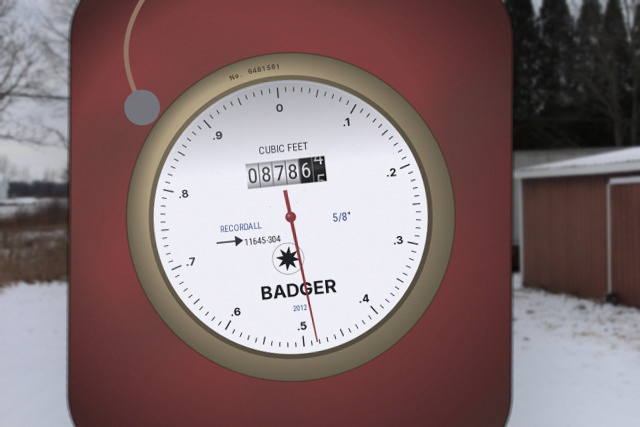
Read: 87864.48 (ft³)
